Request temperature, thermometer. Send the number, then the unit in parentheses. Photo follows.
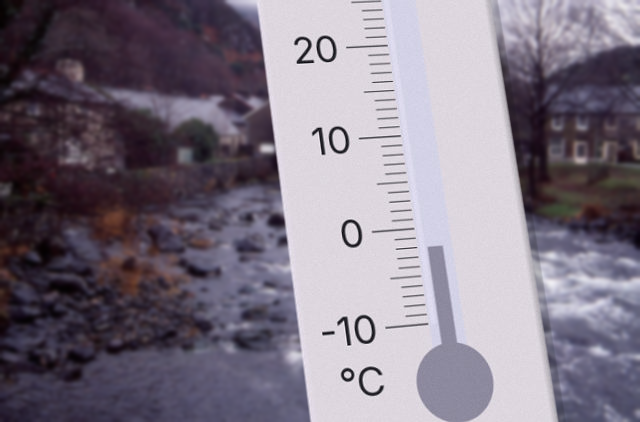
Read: -2 (°C)
